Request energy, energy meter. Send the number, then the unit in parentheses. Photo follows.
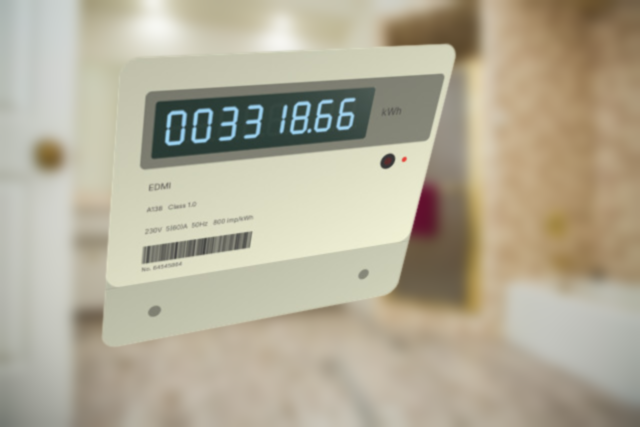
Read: 3318.66 (kWh)
